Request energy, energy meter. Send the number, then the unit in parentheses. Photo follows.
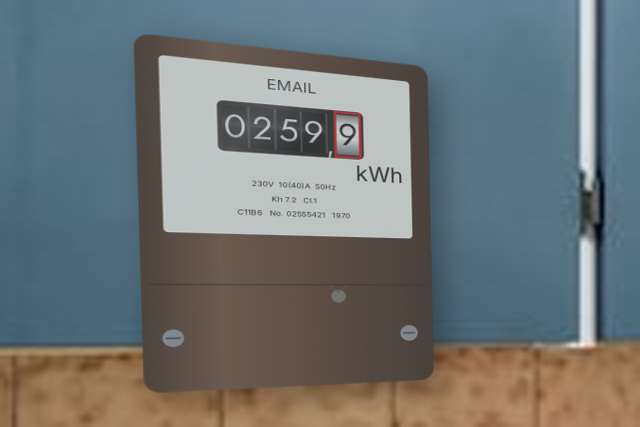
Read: 259.9 (kWh)
